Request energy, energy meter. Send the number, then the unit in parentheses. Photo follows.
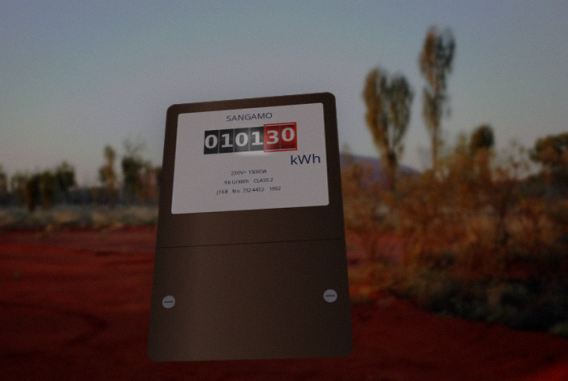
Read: 101.30 (kWh)
